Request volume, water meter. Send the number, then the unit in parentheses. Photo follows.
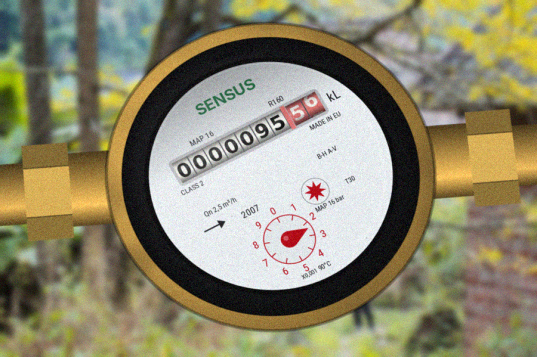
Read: 95.562 (kL)
